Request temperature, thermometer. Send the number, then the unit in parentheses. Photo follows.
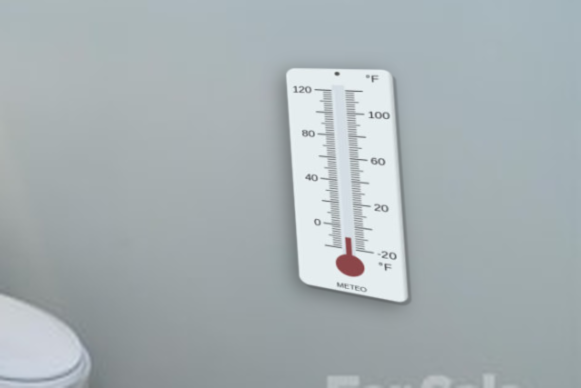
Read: -10 (°F)
